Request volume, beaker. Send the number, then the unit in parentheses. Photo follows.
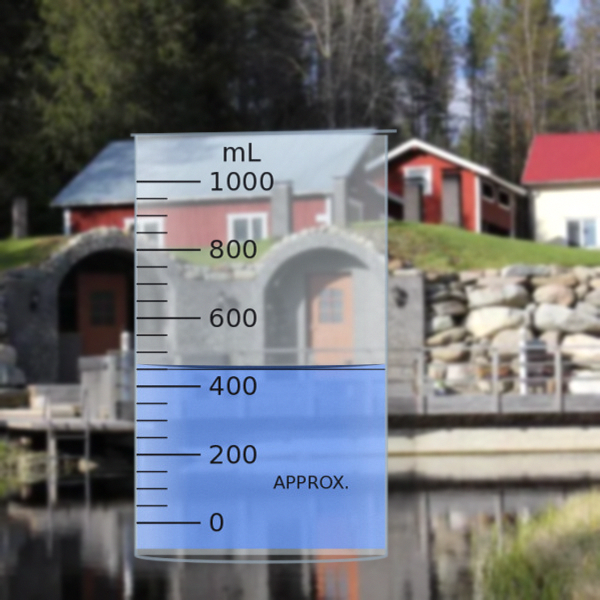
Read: 450 (mL)
